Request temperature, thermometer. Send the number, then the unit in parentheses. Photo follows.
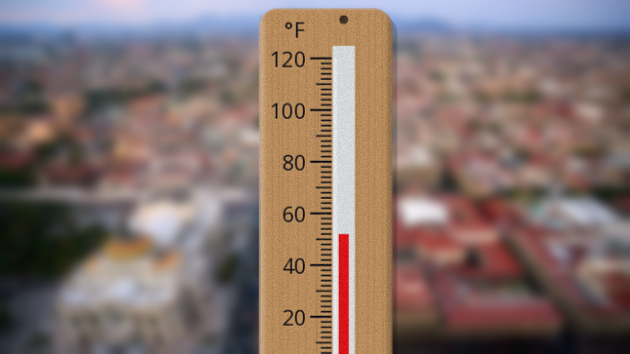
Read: 52 (°F)
